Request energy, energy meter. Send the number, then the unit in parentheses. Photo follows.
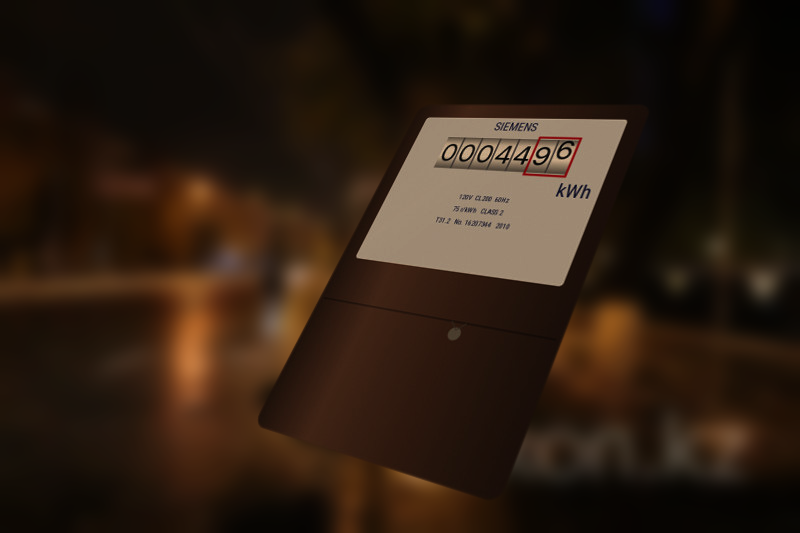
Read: 44.96 (kWh)
